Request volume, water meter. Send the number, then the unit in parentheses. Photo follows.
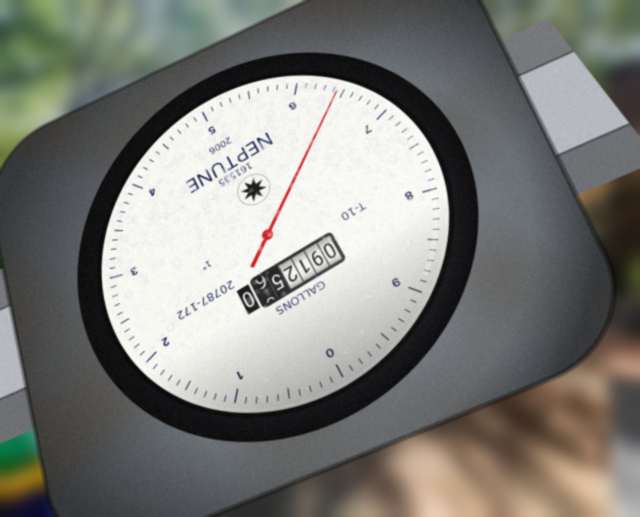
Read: 912556.4 (gal)
